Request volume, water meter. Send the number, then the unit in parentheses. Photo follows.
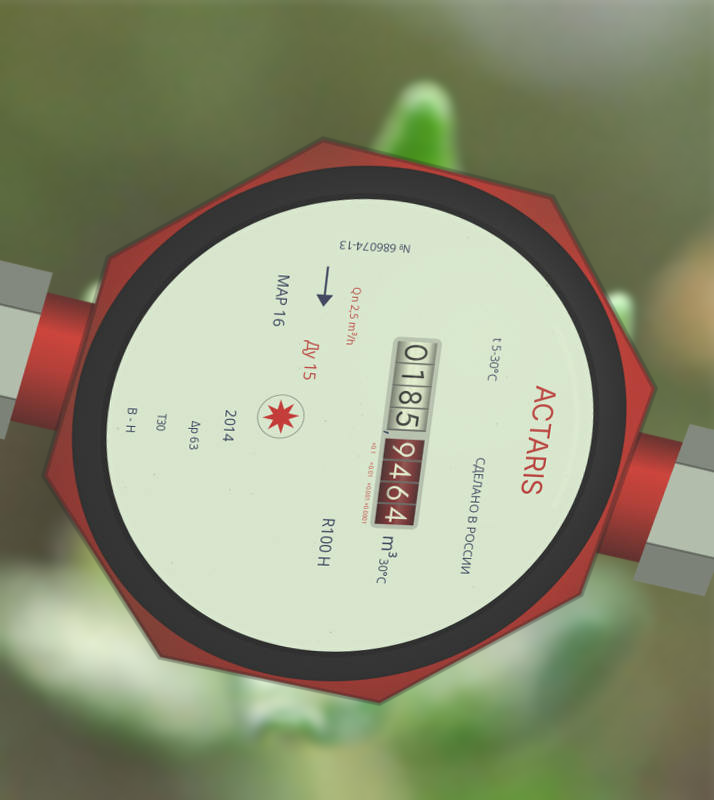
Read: 185.9464 (m³)
